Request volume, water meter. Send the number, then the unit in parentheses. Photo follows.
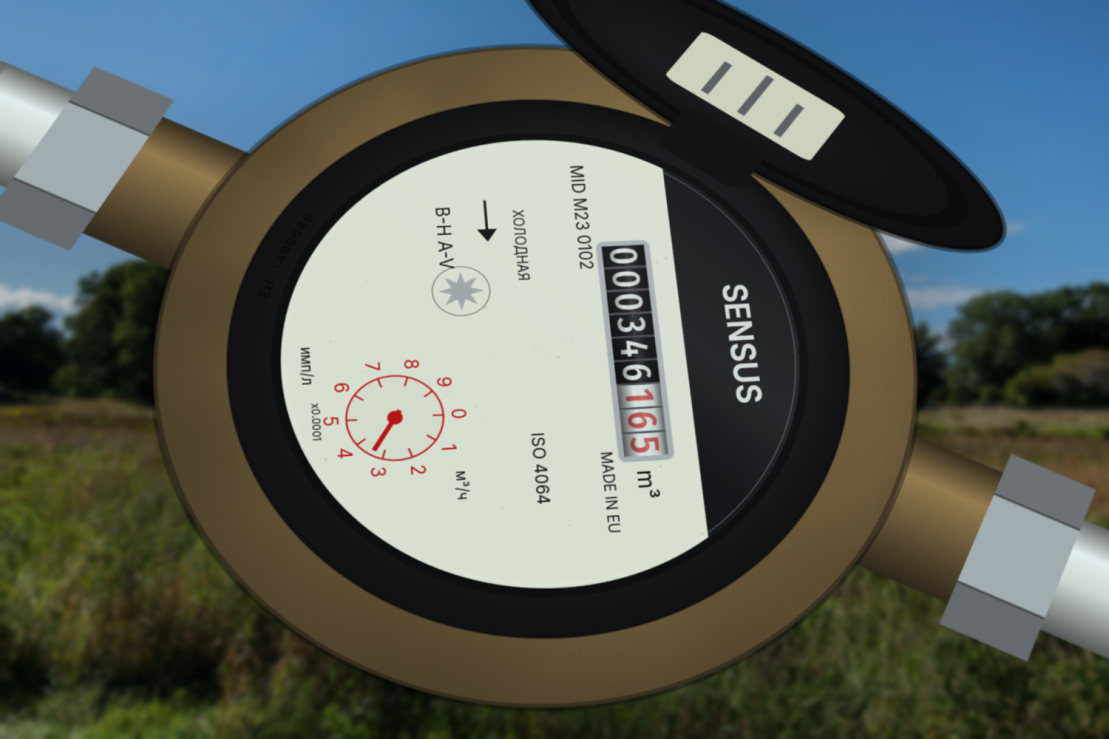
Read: 346.1653 (m³)
